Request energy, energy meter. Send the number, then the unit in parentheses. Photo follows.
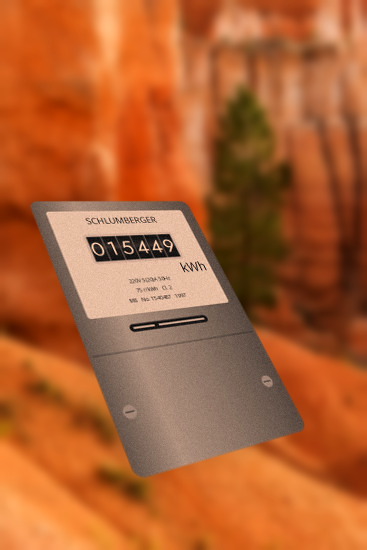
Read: 15449 (kWh)
